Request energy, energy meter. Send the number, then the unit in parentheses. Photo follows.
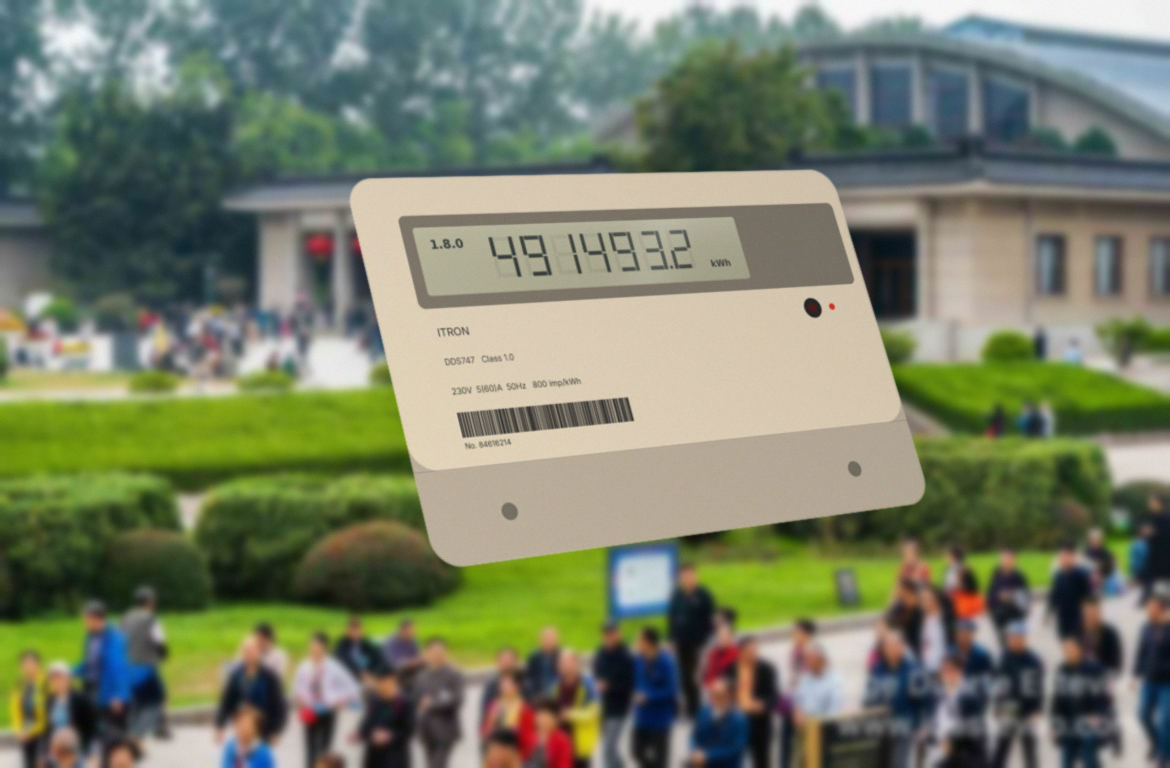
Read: 491493.2 (kWh)
